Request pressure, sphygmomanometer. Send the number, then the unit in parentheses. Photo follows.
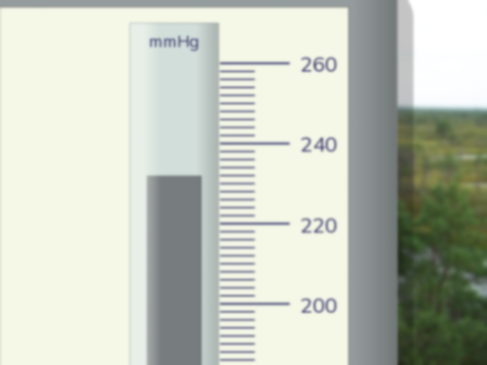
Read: 232 (mmHg)
